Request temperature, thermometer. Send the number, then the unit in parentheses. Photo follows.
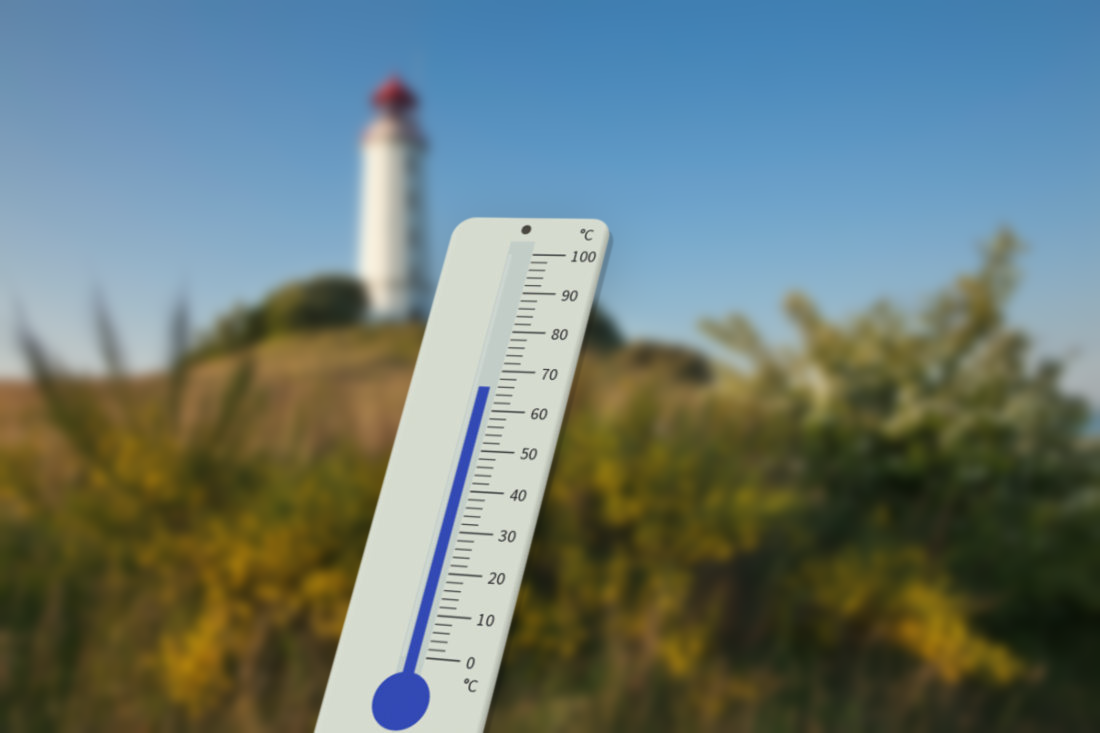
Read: 66 (°C)
